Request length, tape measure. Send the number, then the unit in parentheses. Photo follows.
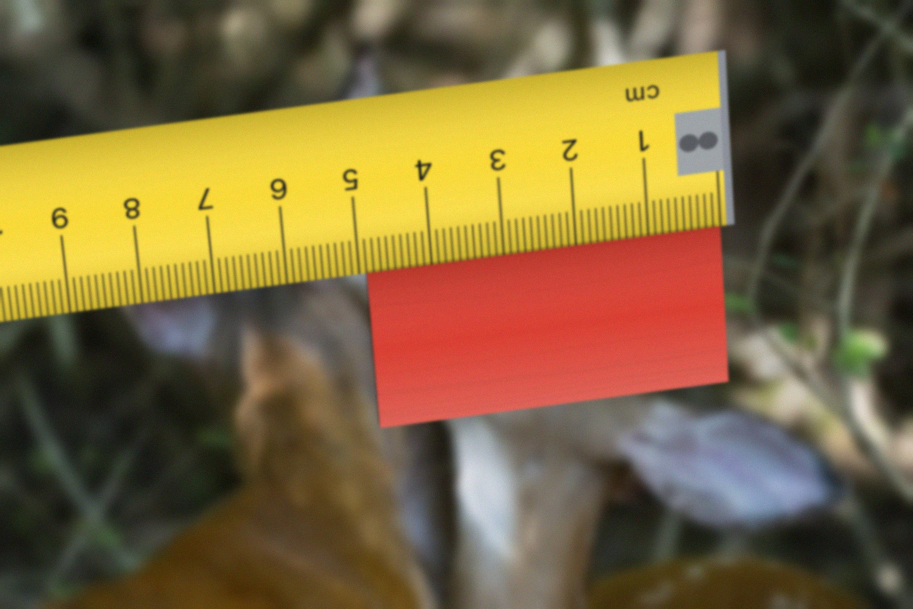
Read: 4.9 (cm)
